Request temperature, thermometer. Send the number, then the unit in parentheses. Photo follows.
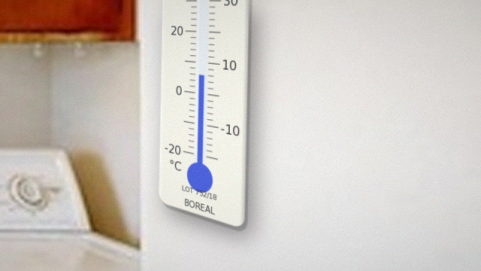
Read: 6 (°C)
